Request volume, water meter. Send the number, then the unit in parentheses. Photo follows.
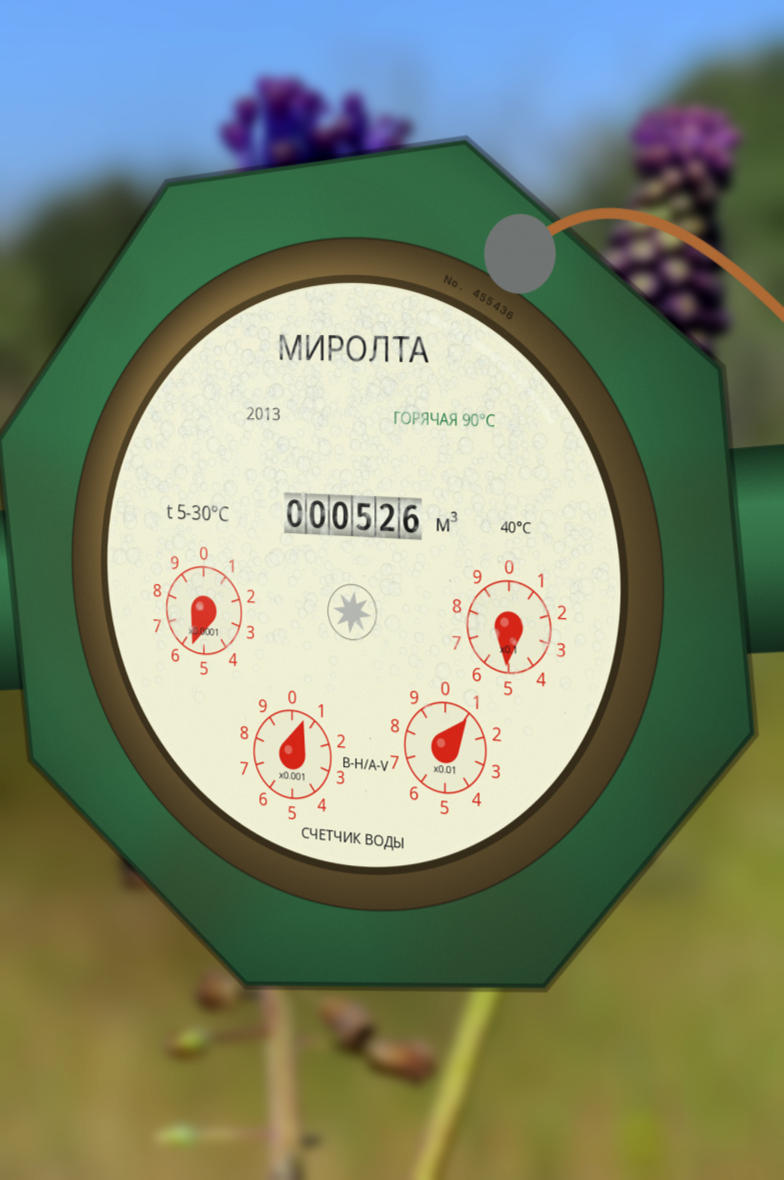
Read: 526.5105 (m³)
